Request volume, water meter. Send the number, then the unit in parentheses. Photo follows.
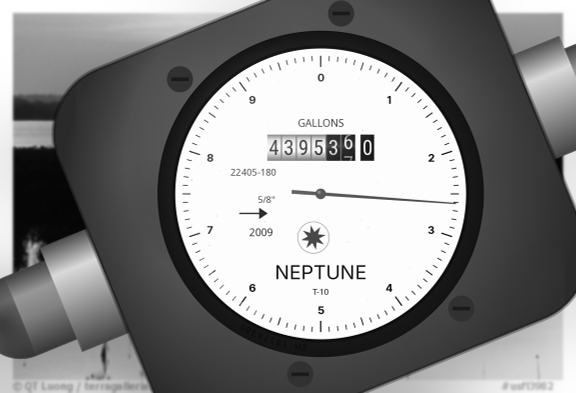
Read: 4395362.6 (gal)
